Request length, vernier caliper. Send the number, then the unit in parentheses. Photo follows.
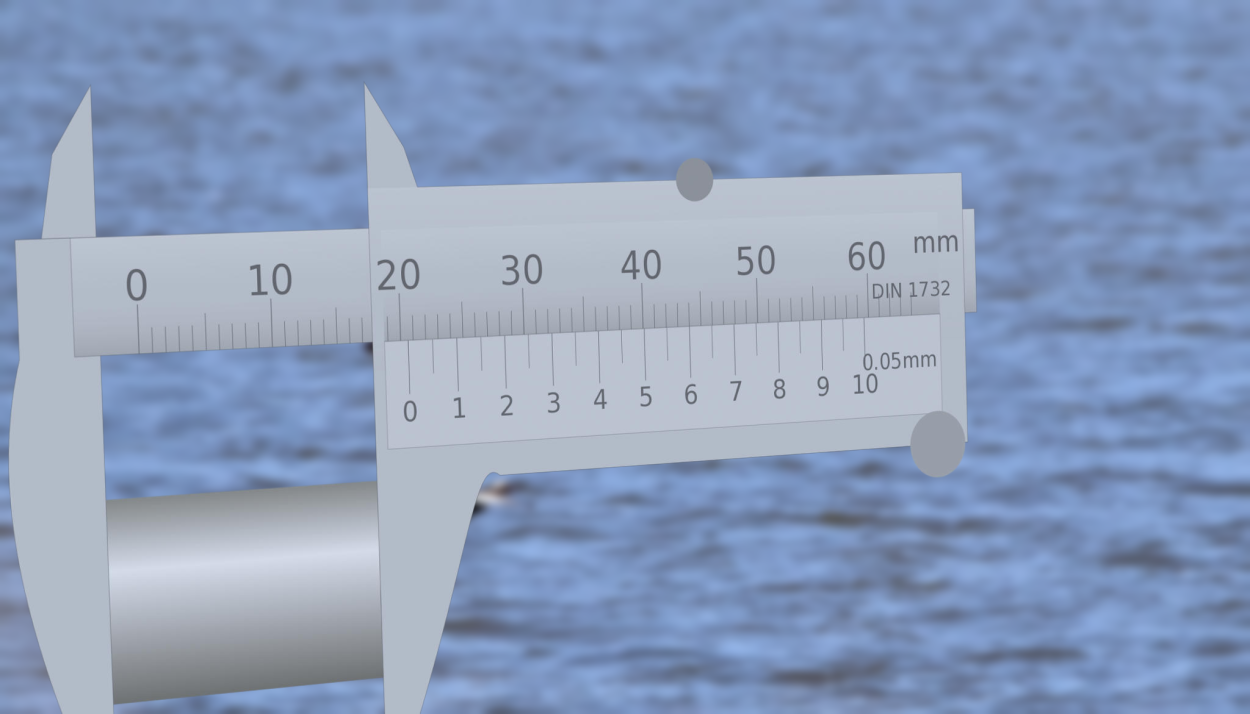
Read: 20.6 (mm)
